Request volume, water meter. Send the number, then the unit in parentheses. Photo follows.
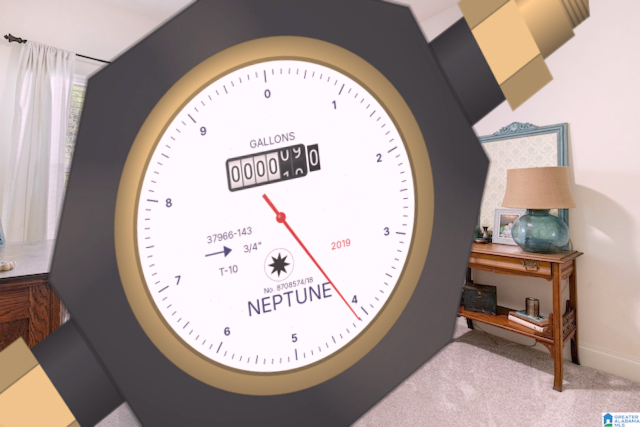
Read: 94.1 (gal)
